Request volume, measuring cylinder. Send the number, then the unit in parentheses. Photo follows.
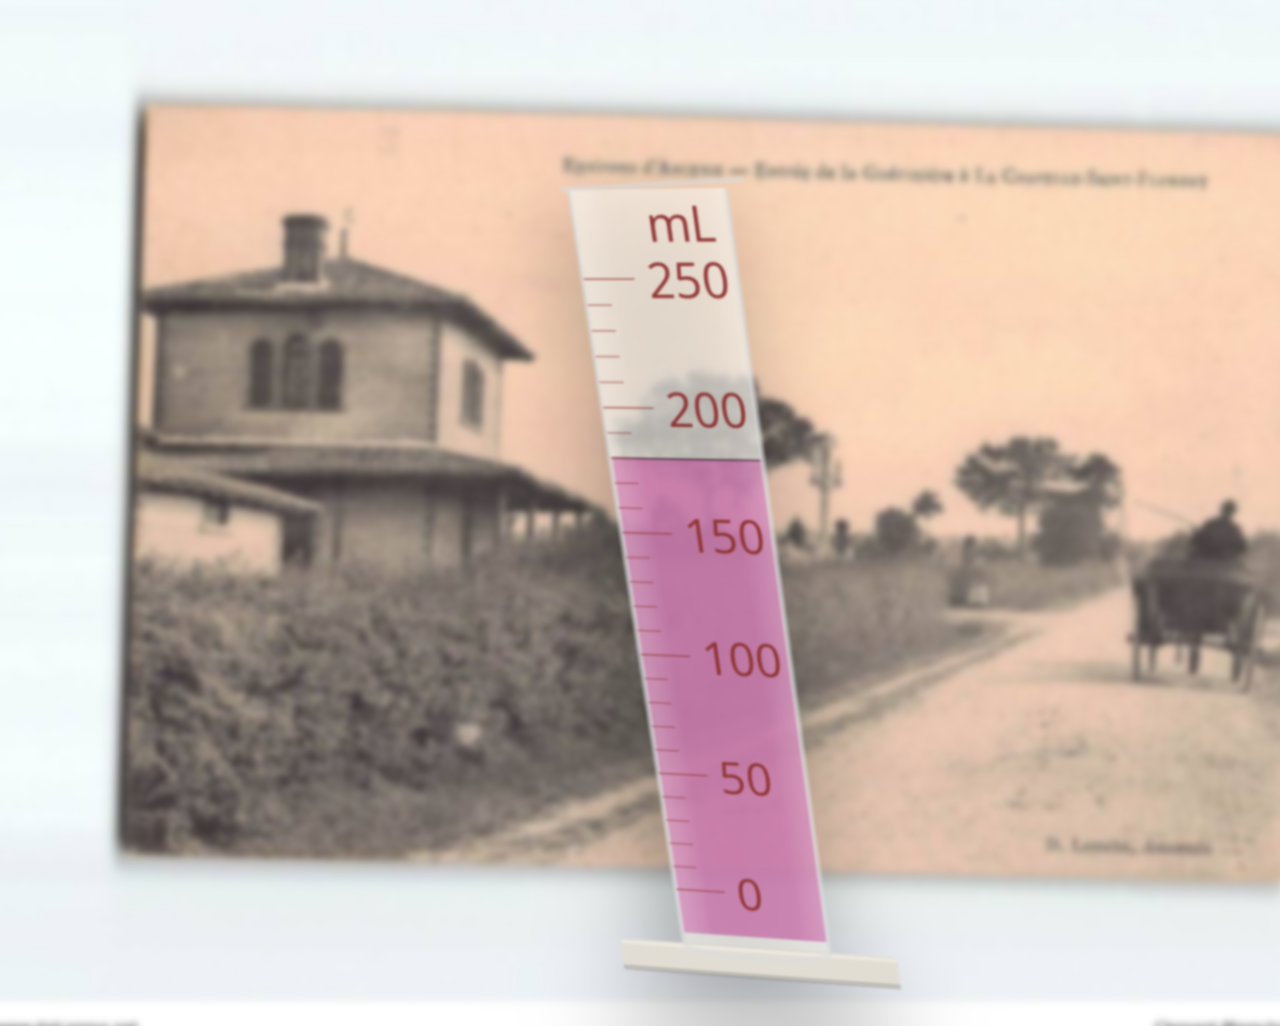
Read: 180 (mL)
